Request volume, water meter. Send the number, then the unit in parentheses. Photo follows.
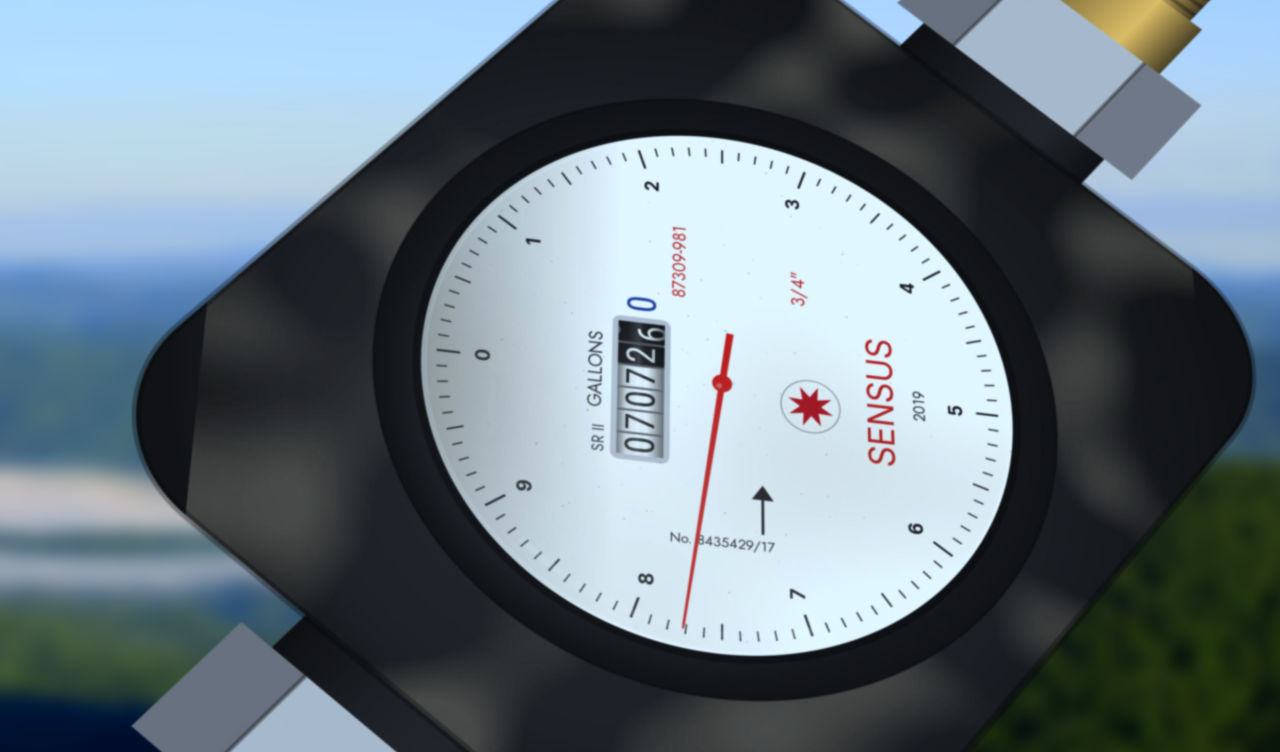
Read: 707257.7 (gal)
